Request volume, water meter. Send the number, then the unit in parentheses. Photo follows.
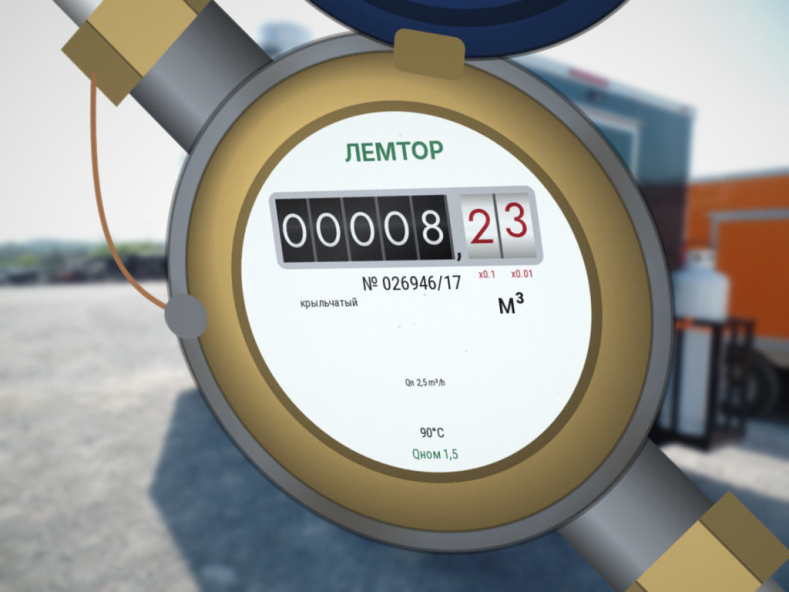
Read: 8.23 (m³)
